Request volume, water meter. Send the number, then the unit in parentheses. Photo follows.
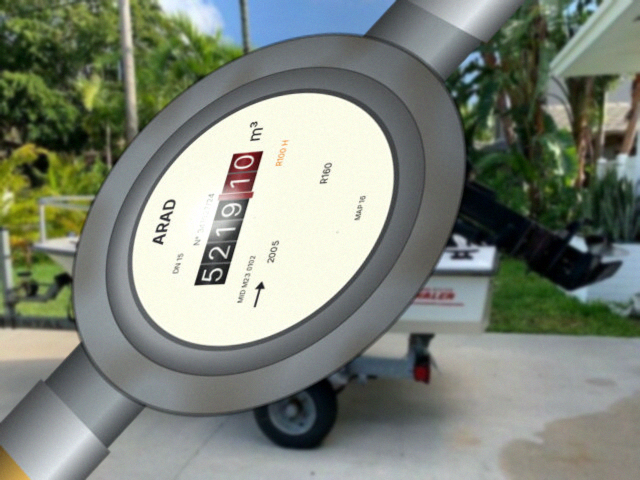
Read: 5219.10 (m³)
